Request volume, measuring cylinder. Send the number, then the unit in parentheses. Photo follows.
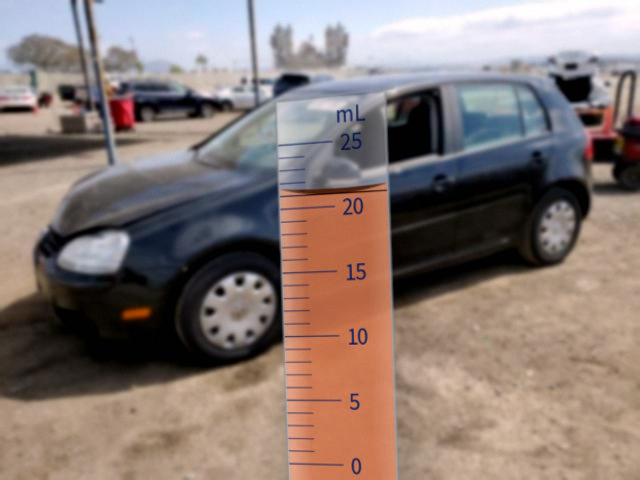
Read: 21 (mL)
